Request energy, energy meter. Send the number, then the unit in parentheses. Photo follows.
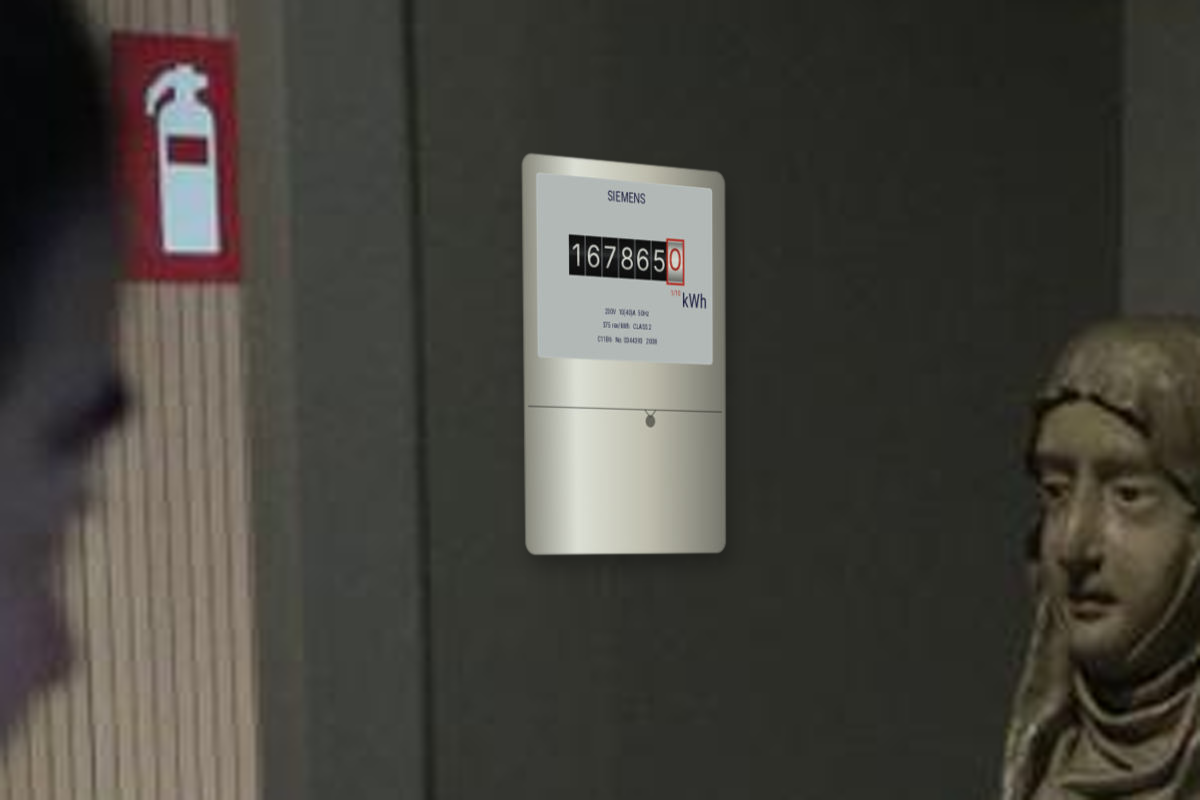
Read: 167865.0 (kWh)
